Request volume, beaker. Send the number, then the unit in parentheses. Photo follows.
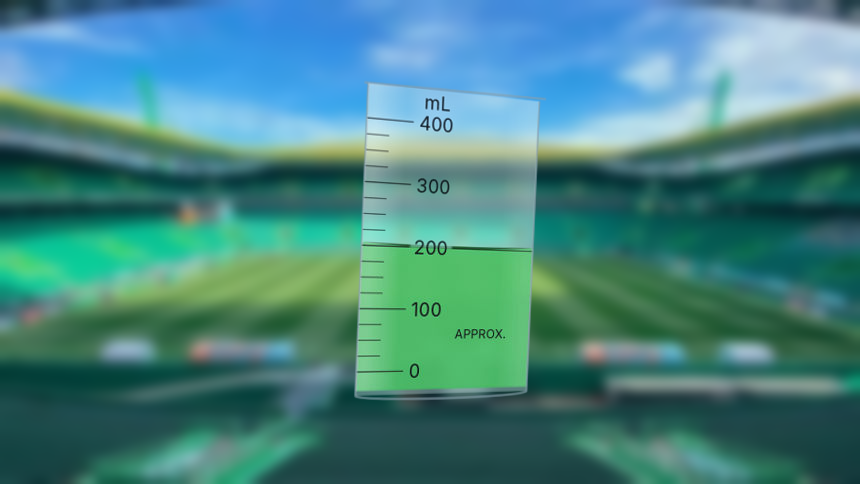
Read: 200 (mL)
